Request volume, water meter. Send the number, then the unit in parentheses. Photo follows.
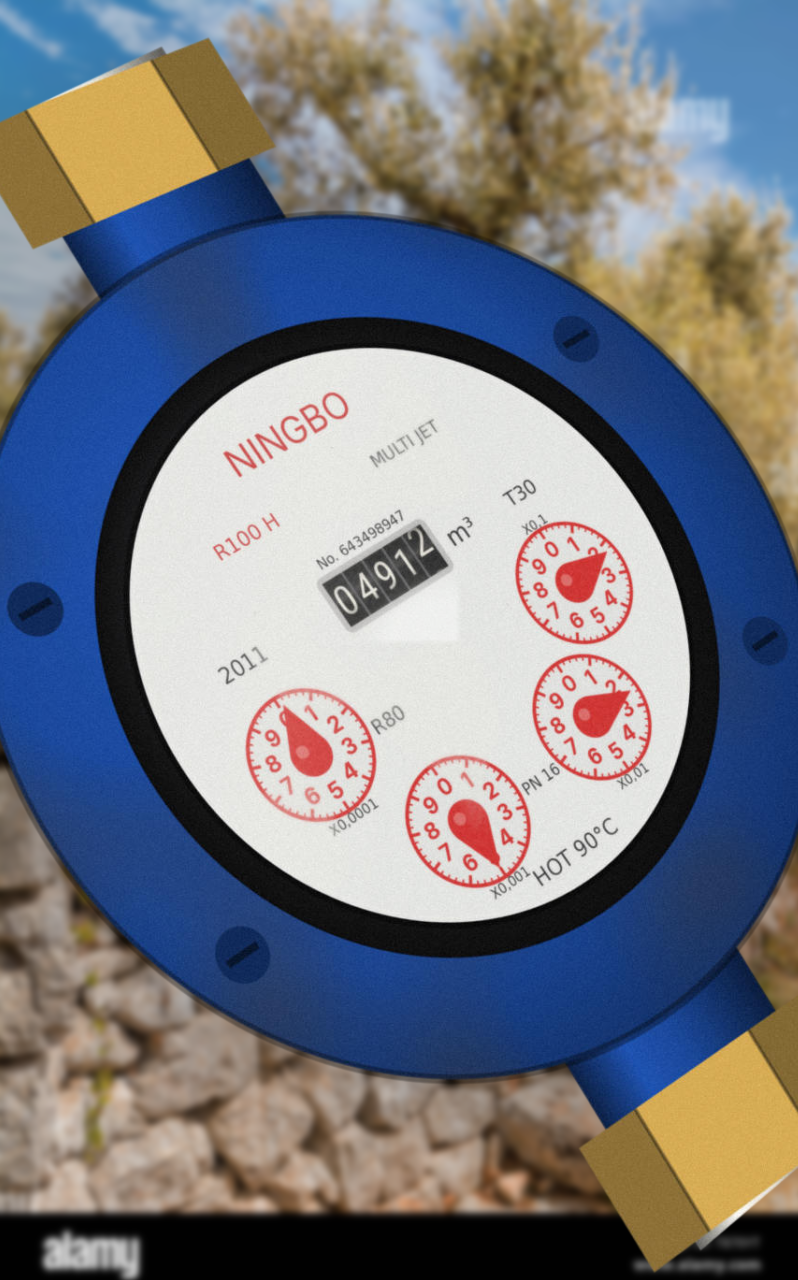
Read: 4912.2250 (m³)
